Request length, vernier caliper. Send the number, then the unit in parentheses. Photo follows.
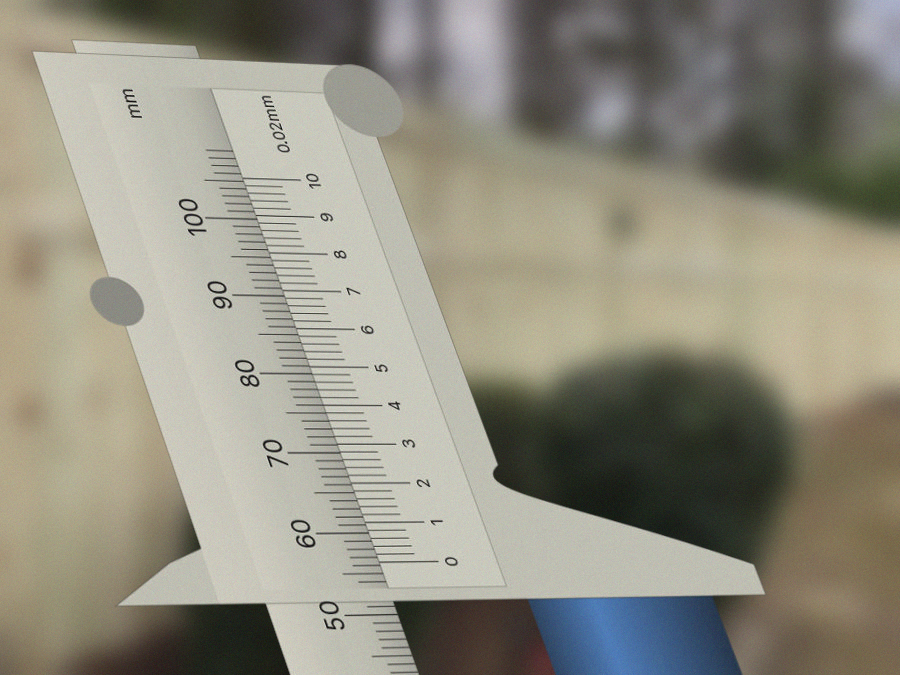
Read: 56.4 (mm)
